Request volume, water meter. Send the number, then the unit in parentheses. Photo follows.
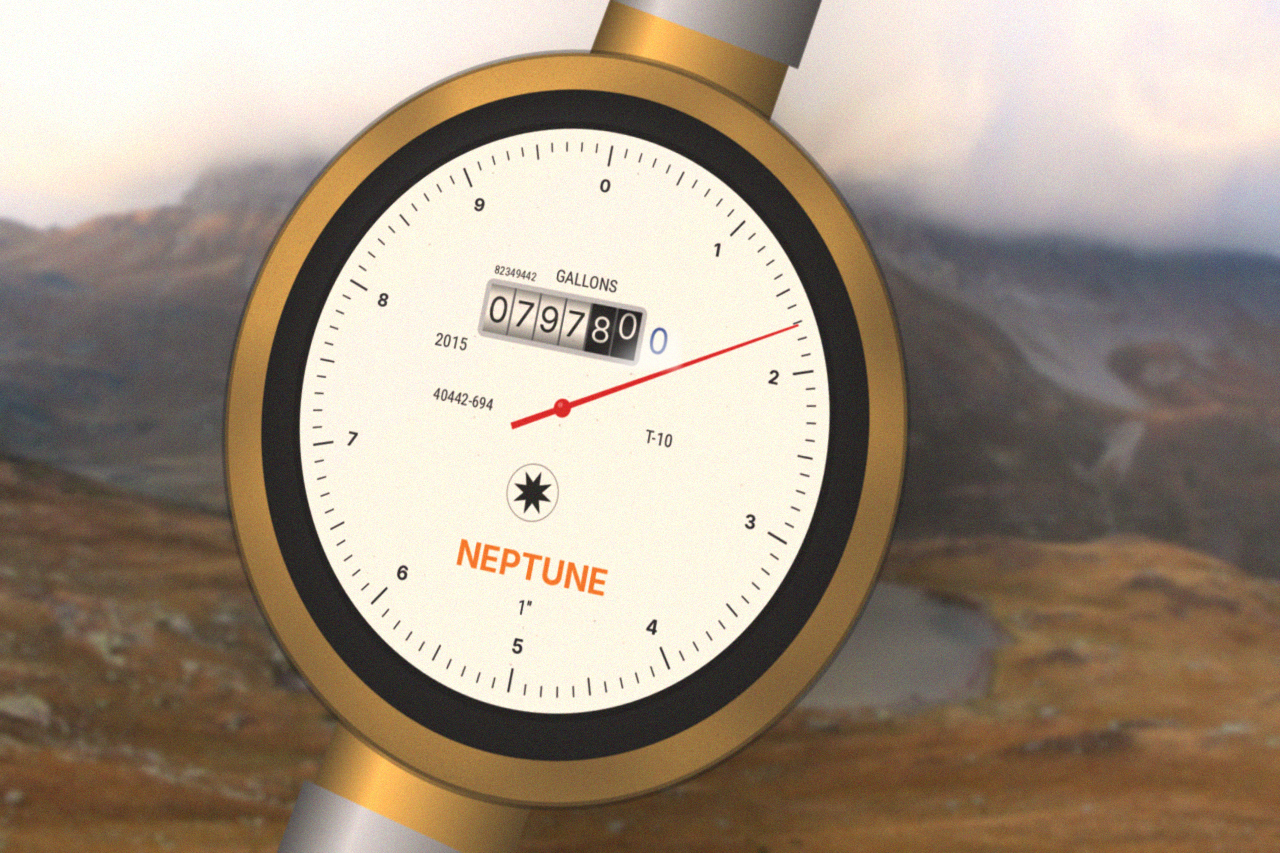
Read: 797801.7 (gal)
